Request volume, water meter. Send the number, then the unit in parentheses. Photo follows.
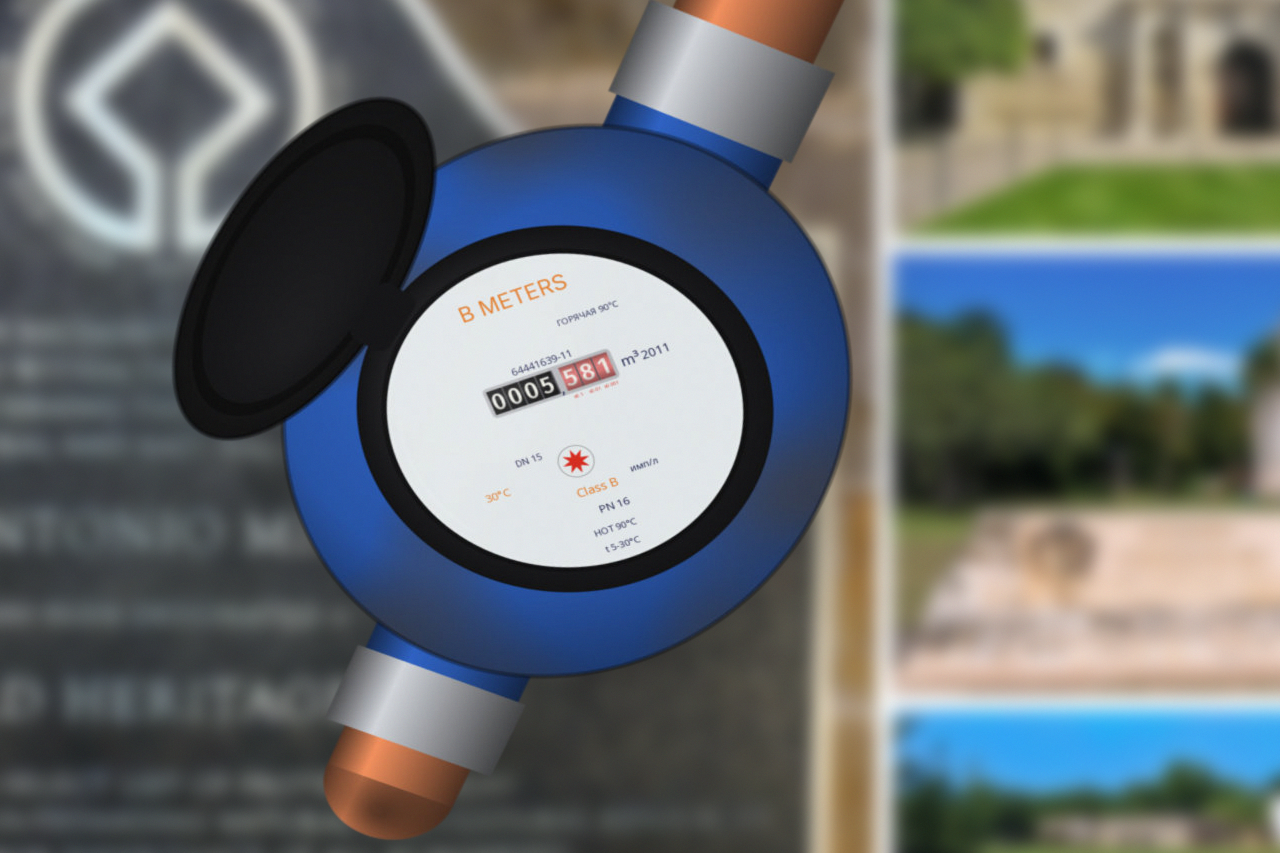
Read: 5.581 (m³)
